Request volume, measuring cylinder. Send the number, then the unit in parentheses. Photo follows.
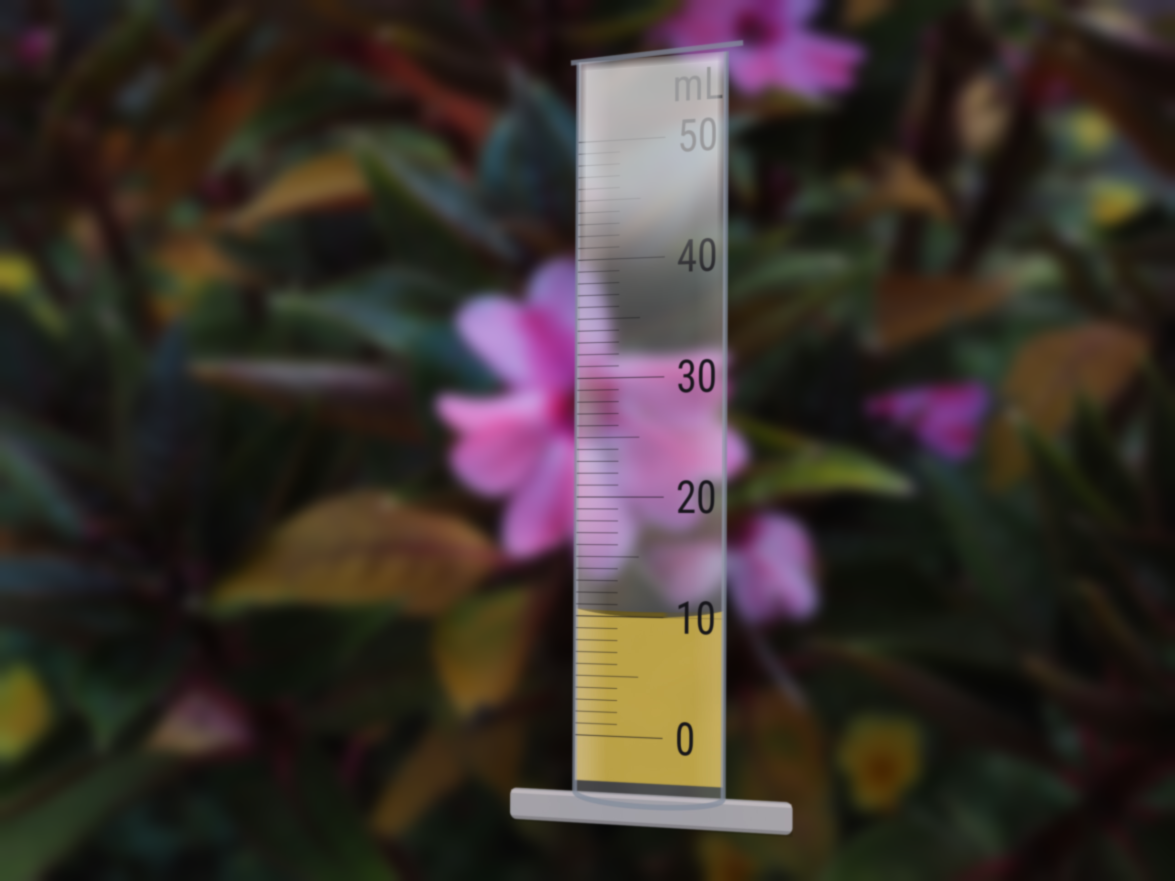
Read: 10 (mL)
